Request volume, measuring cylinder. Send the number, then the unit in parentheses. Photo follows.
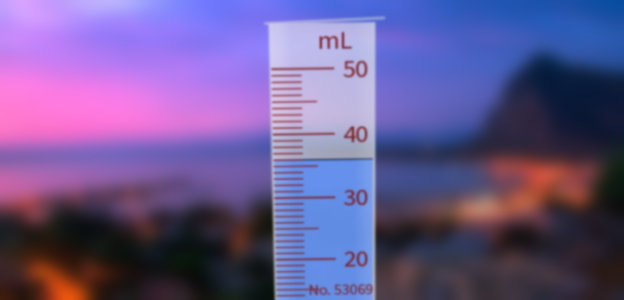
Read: 36 (mL)
